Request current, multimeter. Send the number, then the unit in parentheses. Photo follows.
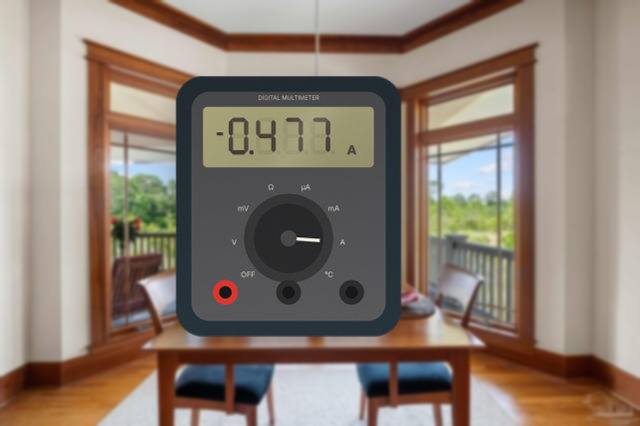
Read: -0.477 (A)
